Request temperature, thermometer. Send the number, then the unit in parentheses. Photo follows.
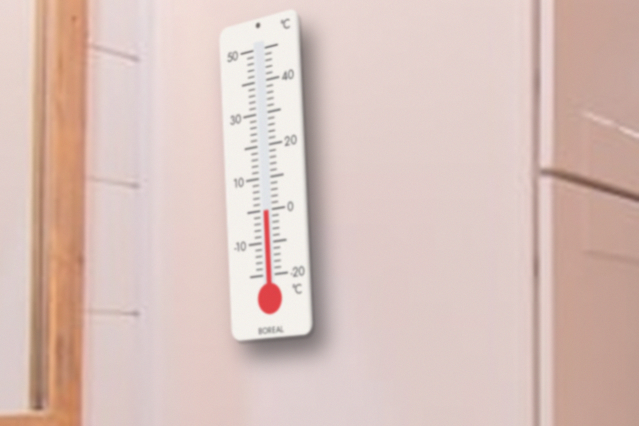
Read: 0 (°C)
